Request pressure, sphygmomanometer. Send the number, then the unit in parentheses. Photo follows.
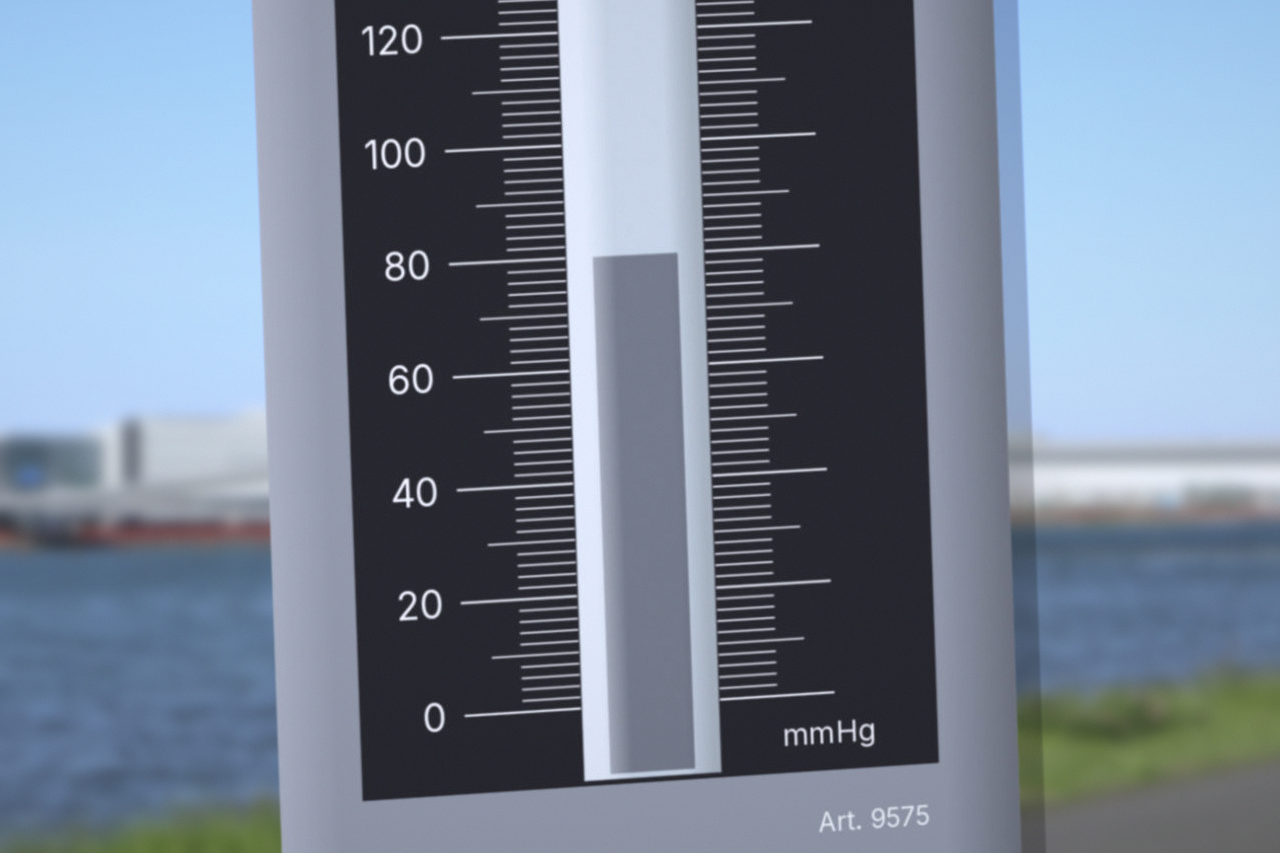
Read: 80 (mmHg)
